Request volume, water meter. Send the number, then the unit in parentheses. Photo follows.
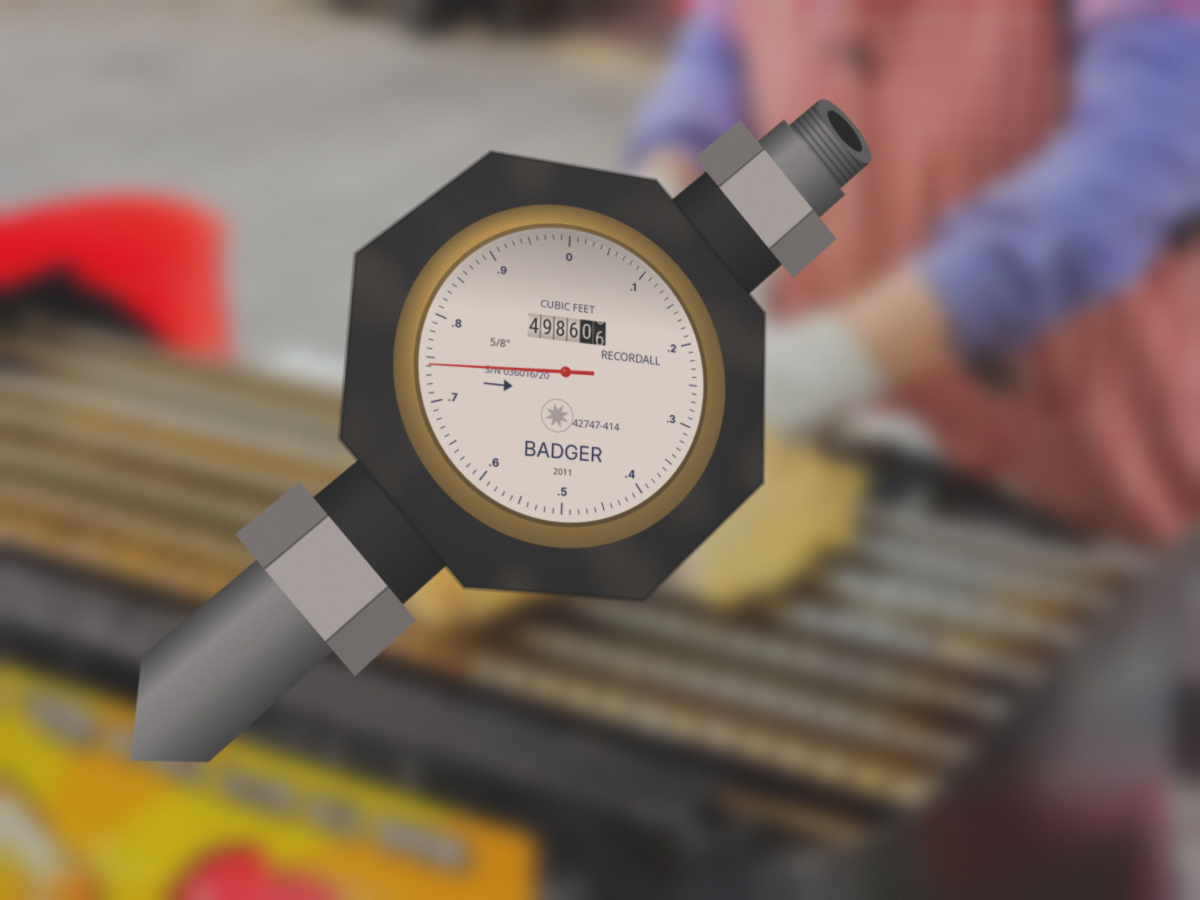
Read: 498605.74 (ft³)
